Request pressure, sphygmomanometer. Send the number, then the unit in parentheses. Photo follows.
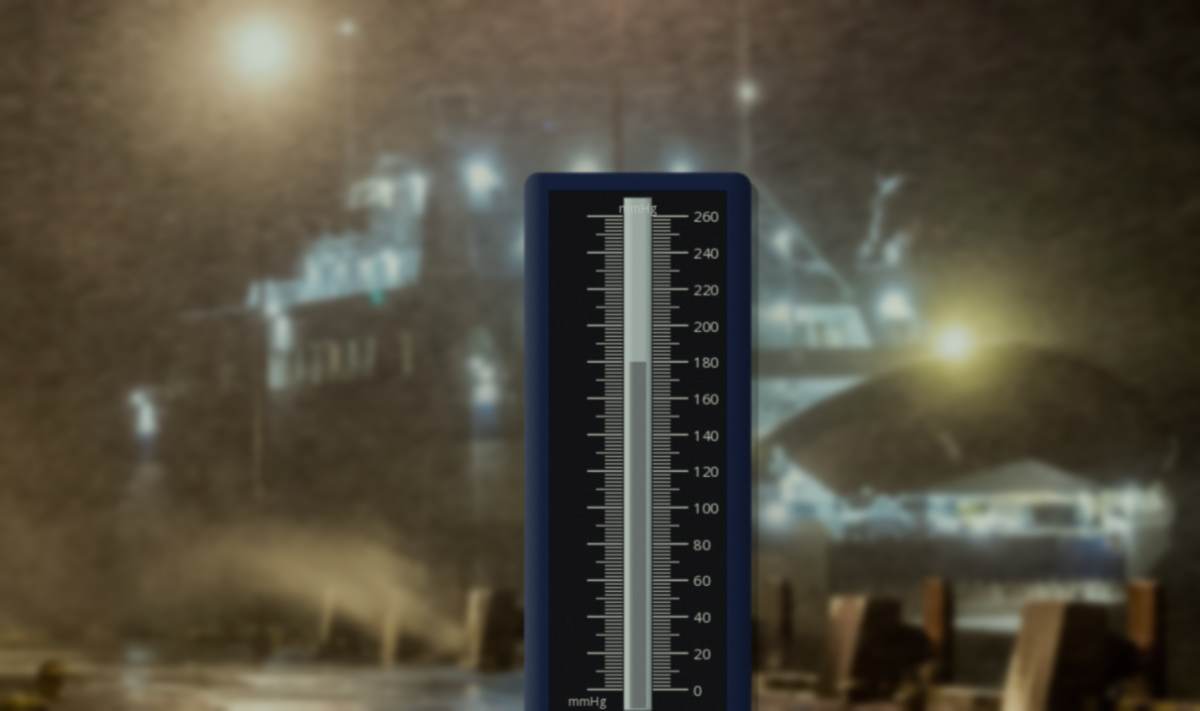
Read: 180 (mmHg)
